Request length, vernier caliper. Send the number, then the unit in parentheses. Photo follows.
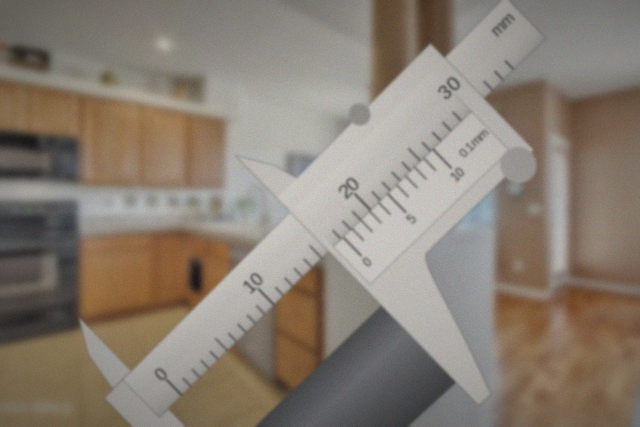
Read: 17.2 (mm)
